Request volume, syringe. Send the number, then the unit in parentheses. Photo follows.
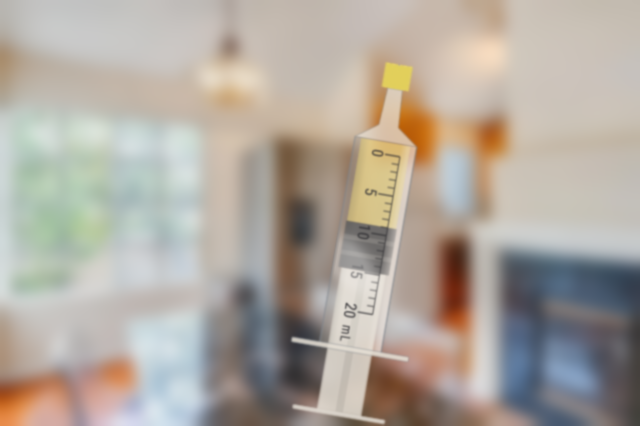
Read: 9 (mL)
